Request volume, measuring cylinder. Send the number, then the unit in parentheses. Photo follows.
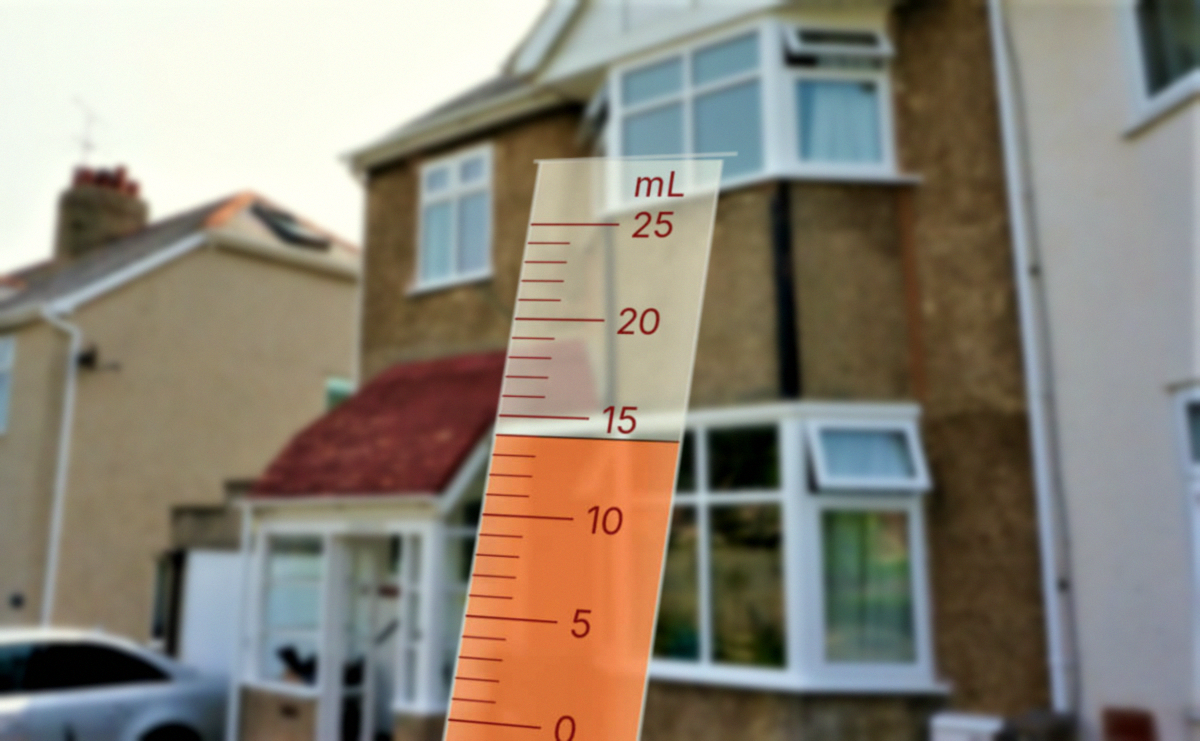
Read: 14 (mL)
